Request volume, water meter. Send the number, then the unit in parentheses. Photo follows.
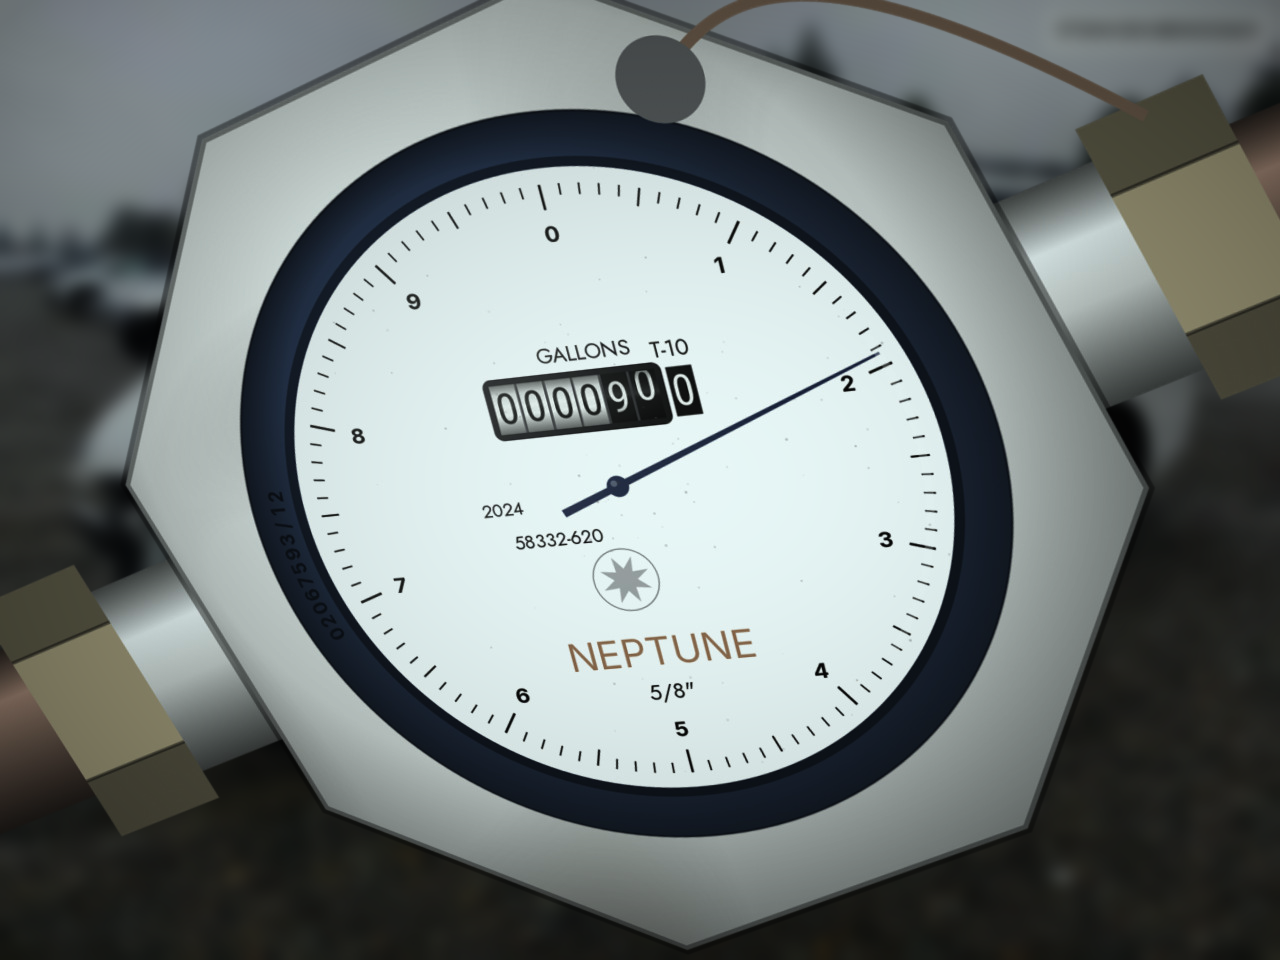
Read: 901.9 (gal)
